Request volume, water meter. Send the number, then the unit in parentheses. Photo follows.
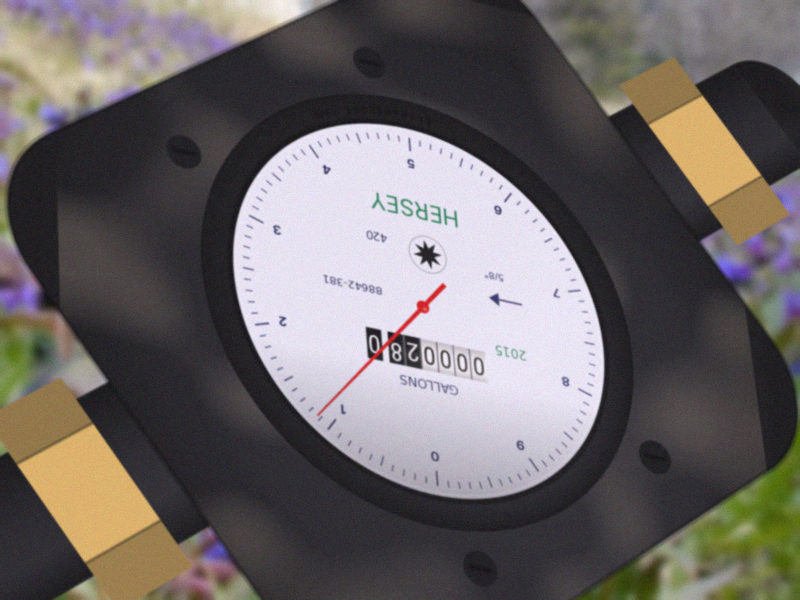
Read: 281.1 (gal)
